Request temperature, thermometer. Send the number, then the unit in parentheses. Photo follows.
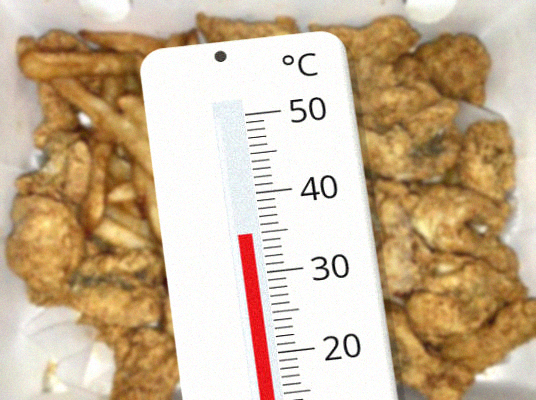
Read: 35 (°C)
